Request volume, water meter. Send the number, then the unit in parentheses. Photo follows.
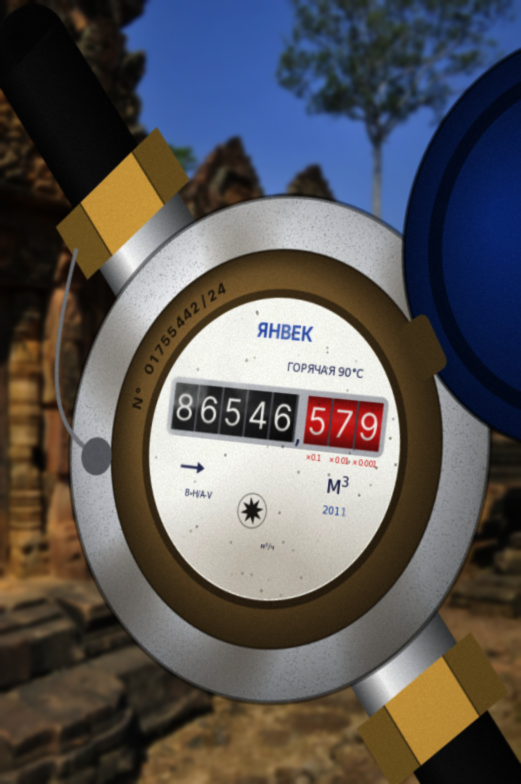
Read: 86546.579 (m³)
